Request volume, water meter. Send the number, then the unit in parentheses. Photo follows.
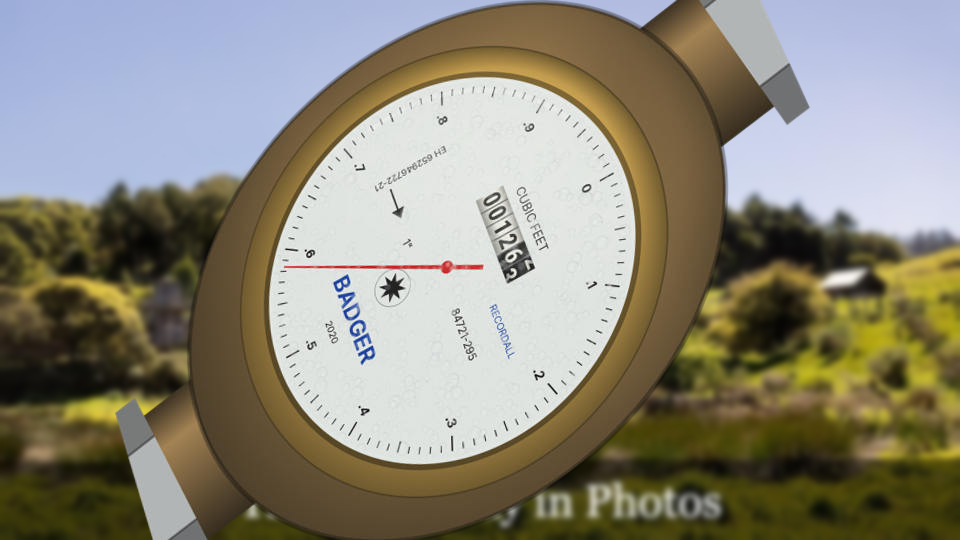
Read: 1262.58 (ft³)
